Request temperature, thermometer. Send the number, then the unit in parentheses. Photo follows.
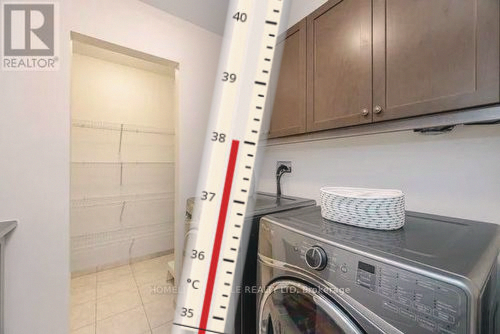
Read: 38 (°C)
